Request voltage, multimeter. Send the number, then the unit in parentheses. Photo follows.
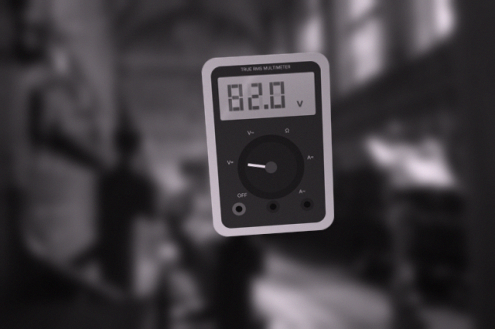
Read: 82.0 (V)
